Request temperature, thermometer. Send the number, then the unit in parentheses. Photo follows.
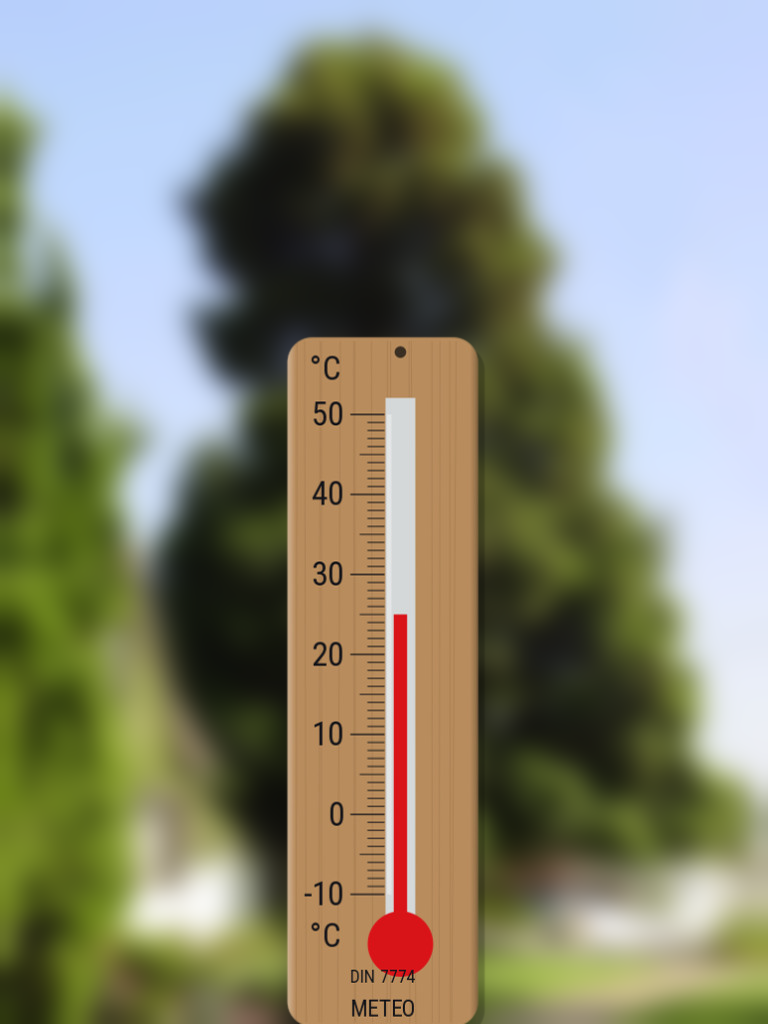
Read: 25 (°C)
